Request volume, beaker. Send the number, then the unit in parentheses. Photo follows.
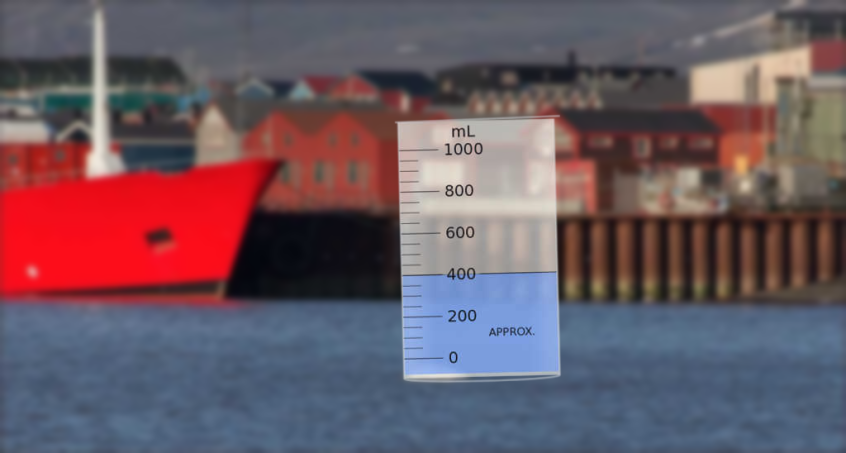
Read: 400 (mL)
